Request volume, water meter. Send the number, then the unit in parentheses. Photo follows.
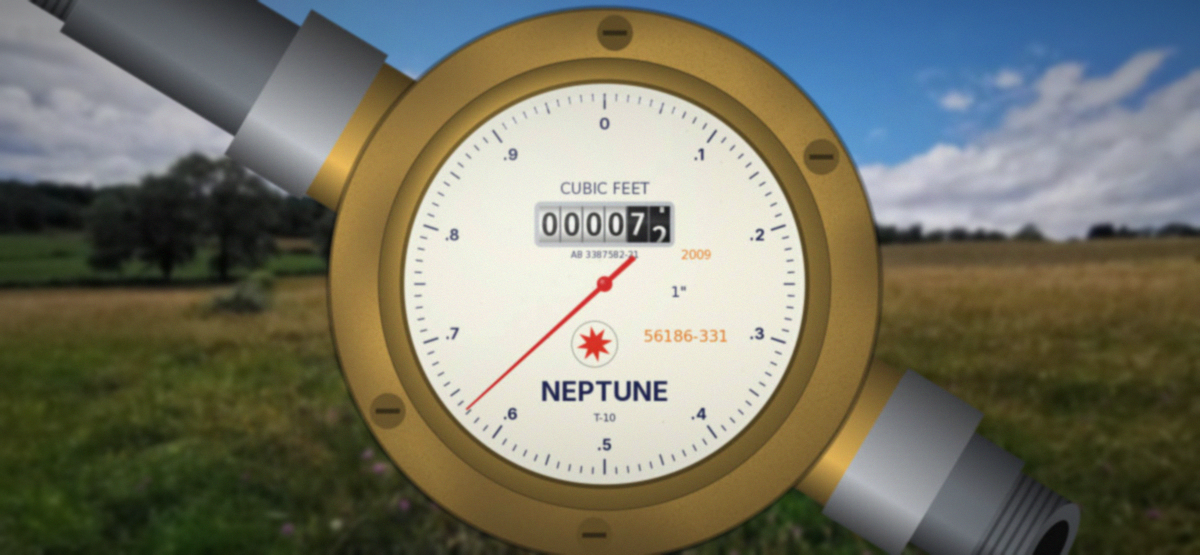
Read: 71.63 (ft³)
